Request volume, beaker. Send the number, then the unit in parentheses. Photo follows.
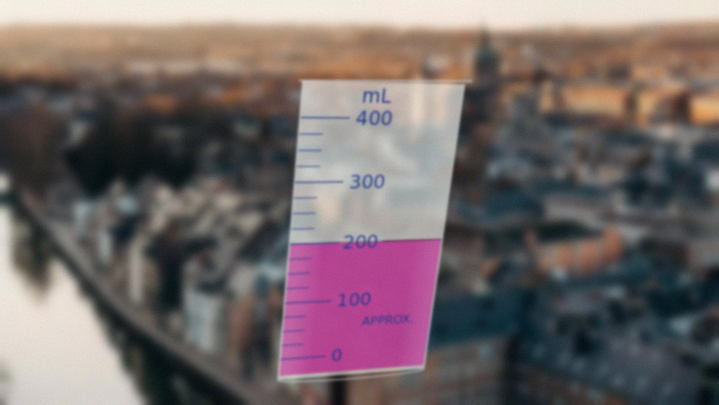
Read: 200 (mL)
